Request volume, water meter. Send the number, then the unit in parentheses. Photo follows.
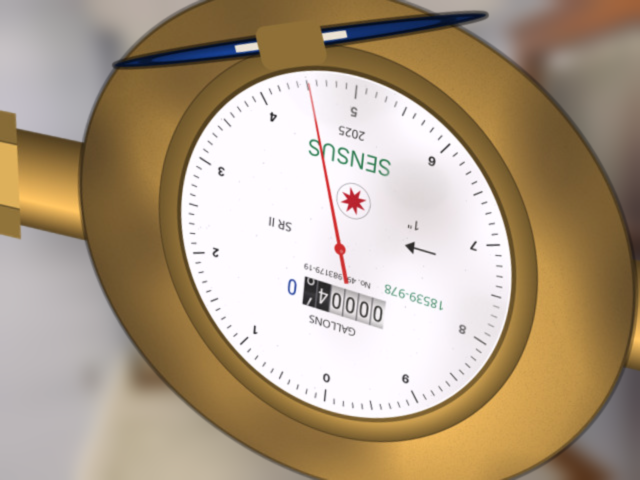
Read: 474.5 (gal)
